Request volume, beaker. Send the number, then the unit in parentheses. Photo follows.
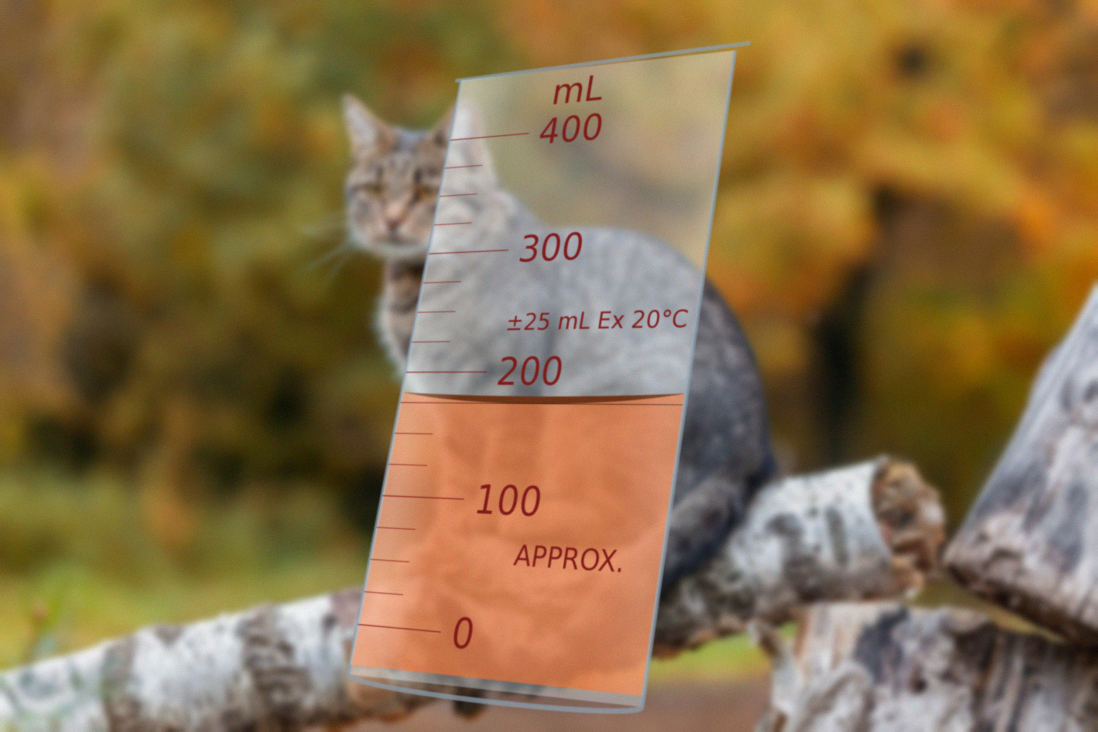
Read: 175 (mL)
